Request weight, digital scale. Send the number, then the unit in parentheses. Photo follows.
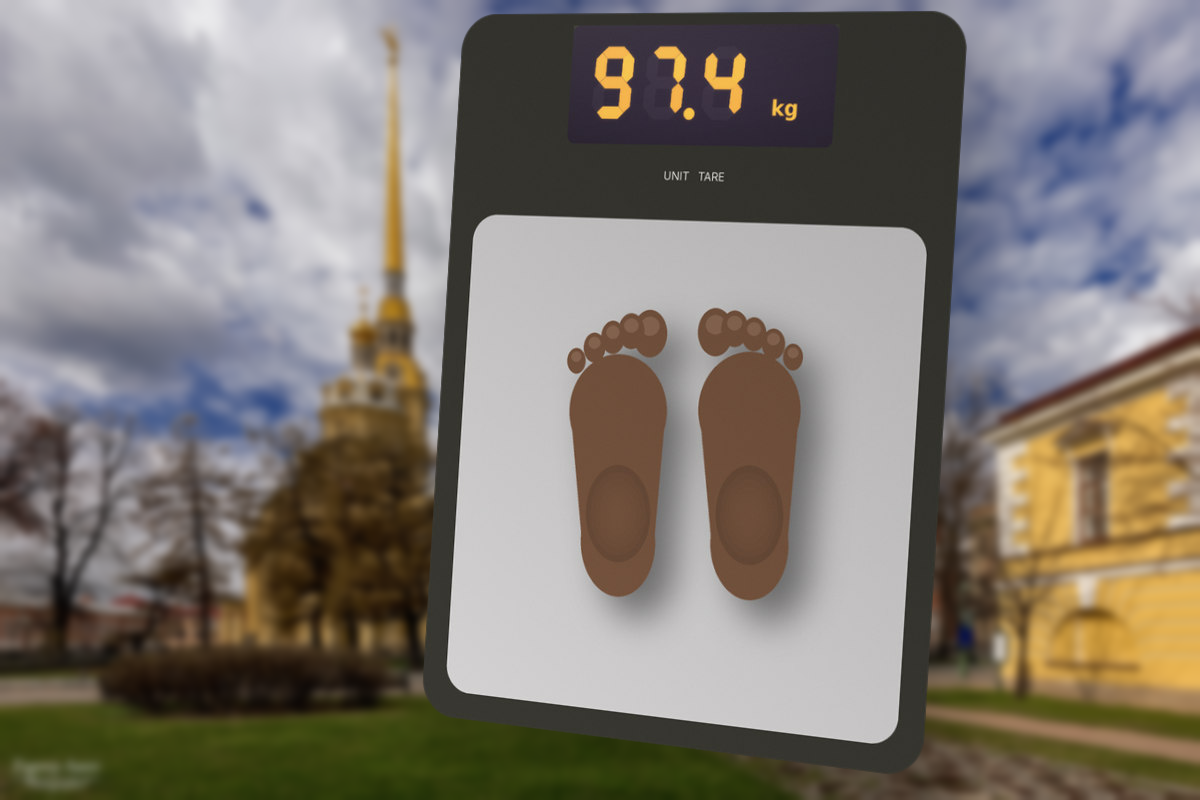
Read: 97.4 (kg)
